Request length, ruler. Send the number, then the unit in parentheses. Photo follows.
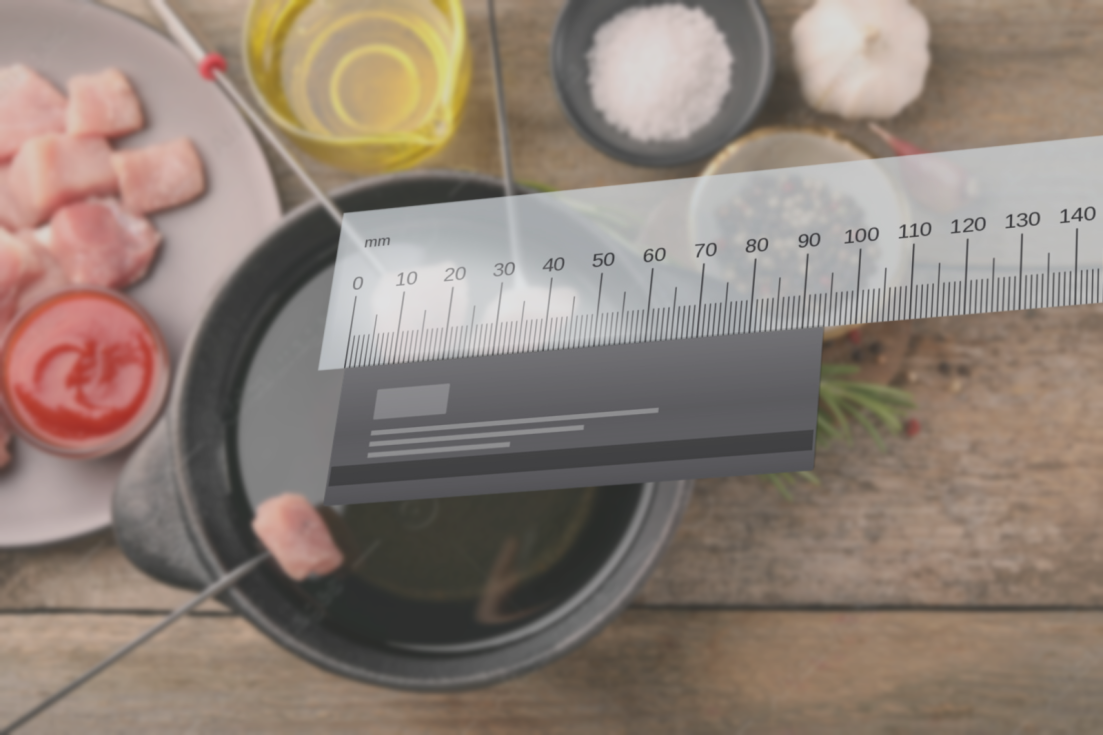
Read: 94 (mm)
